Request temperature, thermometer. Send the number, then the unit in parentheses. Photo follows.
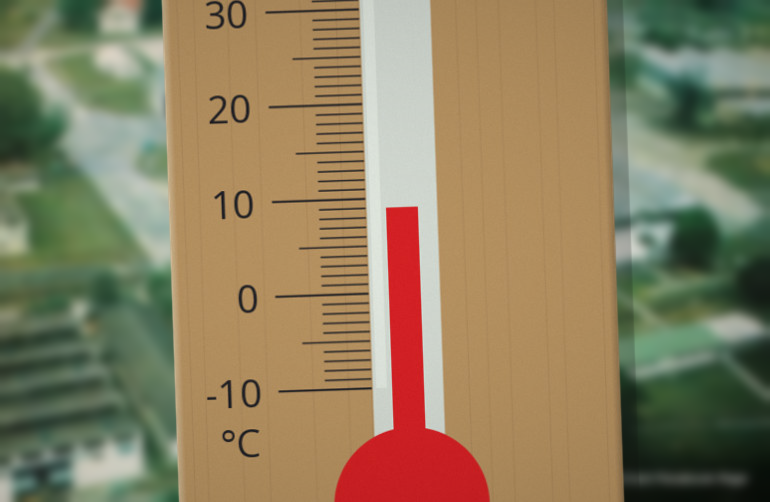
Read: 9 (°C)
